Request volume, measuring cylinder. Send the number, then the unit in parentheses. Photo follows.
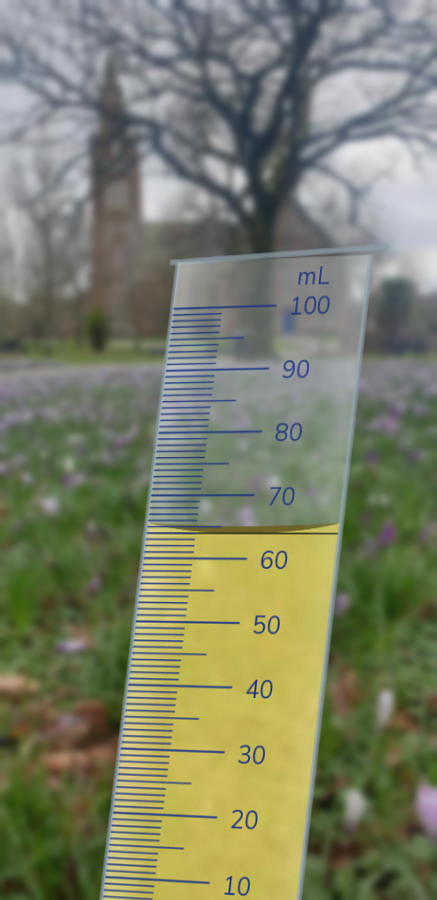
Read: 64 (mL)
